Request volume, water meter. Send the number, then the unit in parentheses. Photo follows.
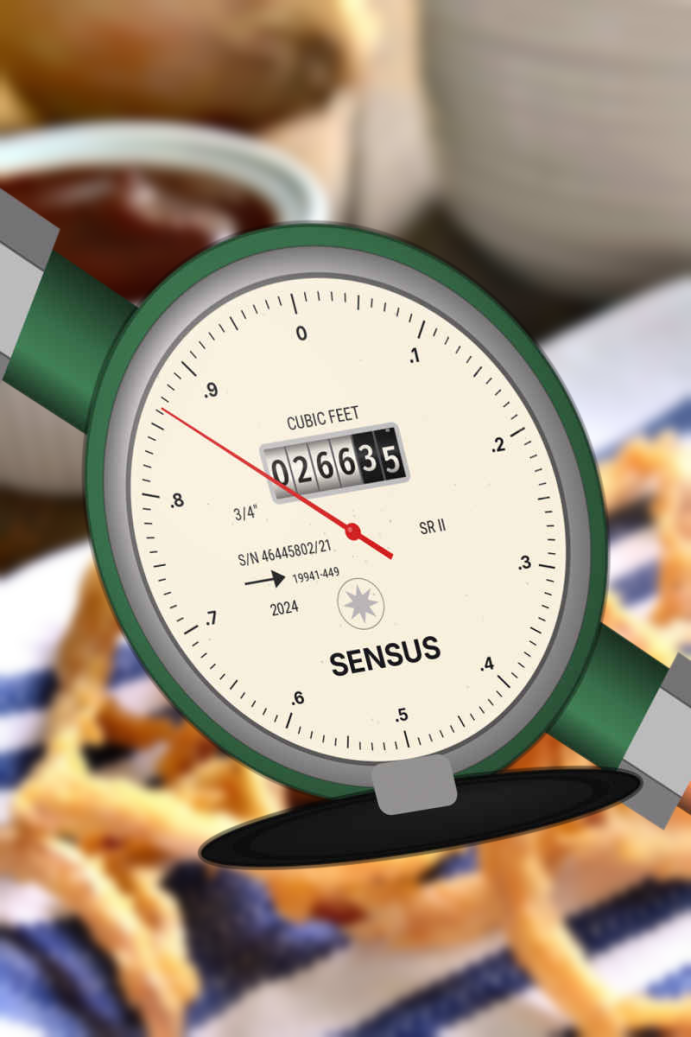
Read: 26634.86 (ft³)
